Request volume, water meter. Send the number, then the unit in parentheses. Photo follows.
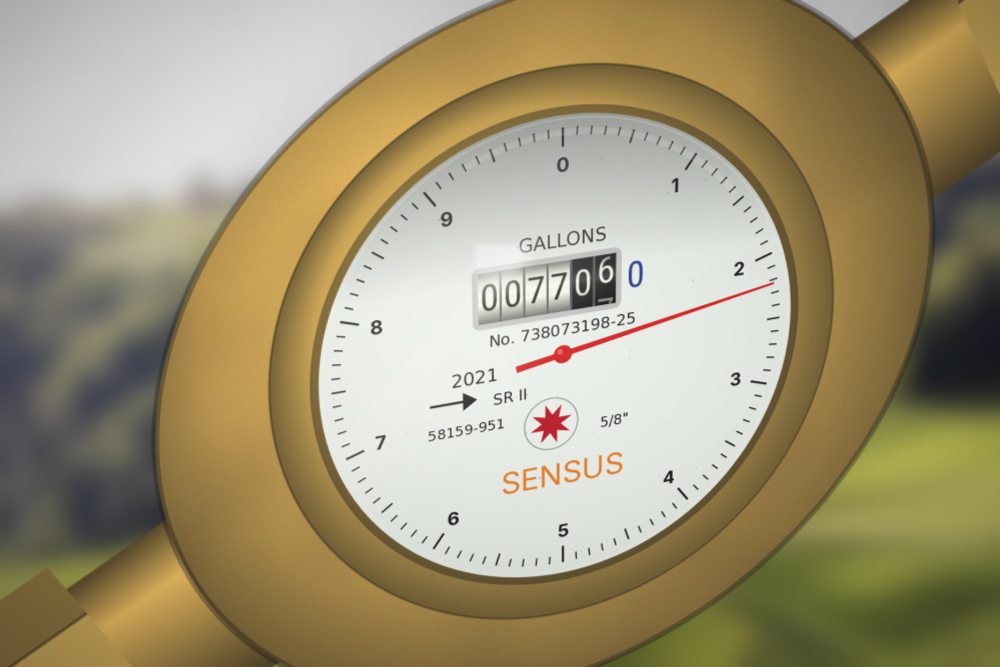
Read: 77062.2 (gal)
